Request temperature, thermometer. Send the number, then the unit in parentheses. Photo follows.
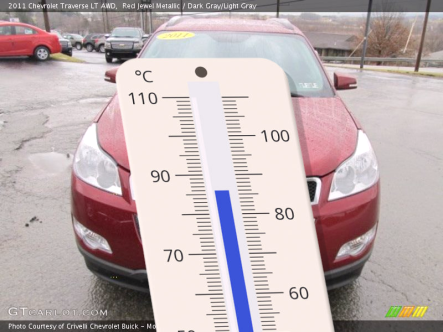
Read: 86 (°C)
